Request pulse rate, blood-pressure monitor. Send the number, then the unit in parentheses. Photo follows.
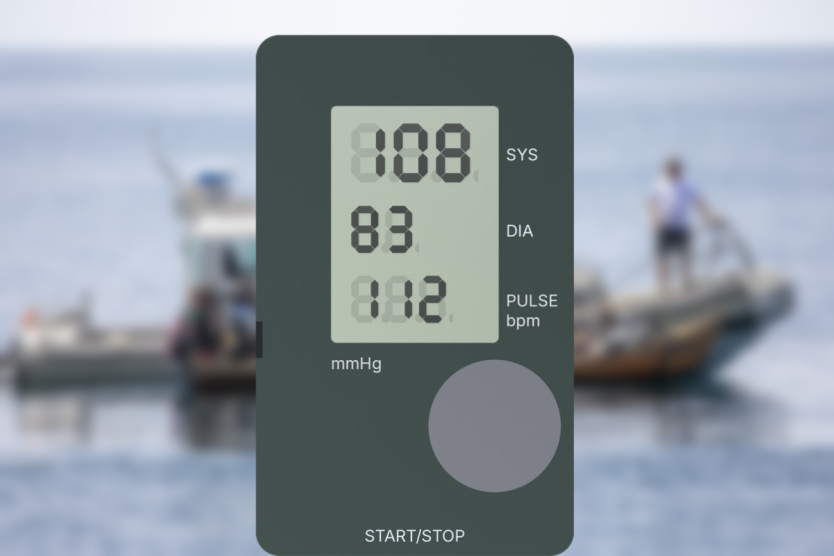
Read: 112 (bpm)
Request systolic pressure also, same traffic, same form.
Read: 108 (mmHg)
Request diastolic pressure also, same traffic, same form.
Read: 83 (mmHg)
